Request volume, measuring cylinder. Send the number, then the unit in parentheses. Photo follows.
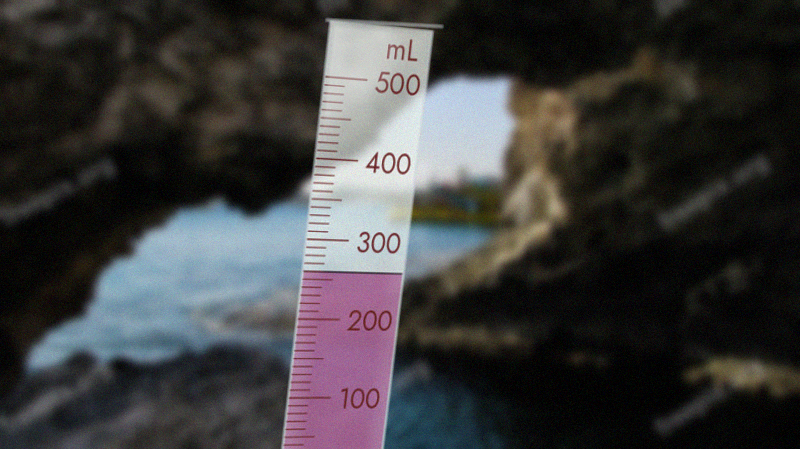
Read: 260 (mL)
